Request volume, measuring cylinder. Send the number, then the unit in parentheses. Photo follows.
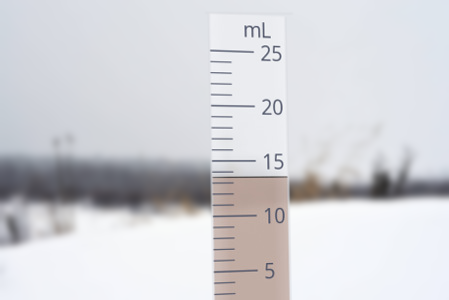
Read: 13.5 (mL)
